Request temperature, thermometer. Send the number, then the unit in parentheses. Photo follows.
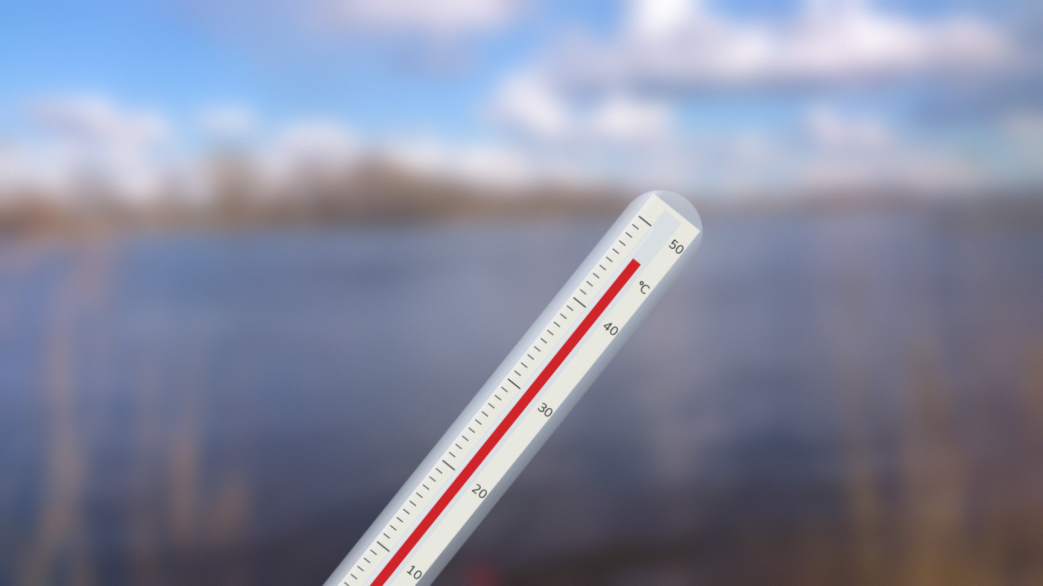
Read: 46.5 (°C)
